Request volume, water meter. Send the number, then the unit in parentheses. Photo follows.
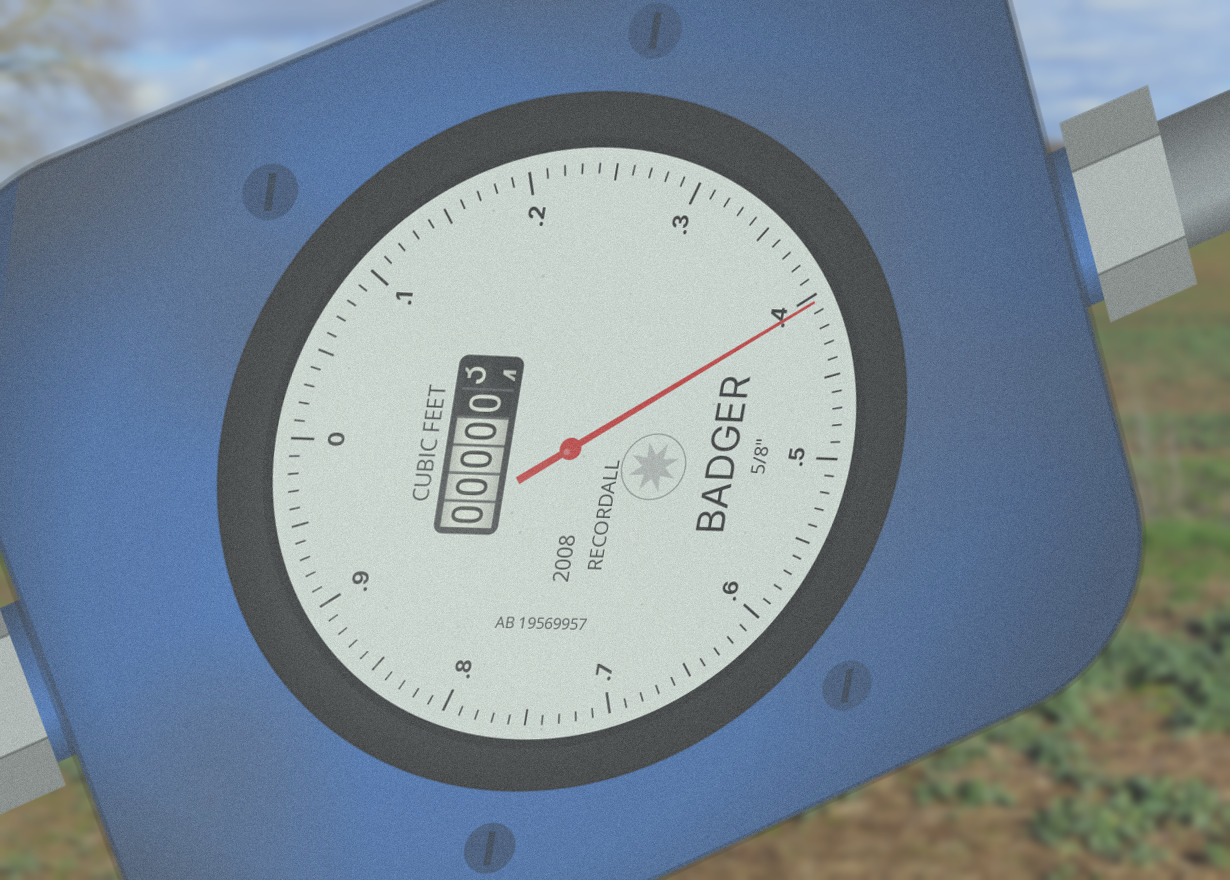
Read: 3.40 (ft³)
